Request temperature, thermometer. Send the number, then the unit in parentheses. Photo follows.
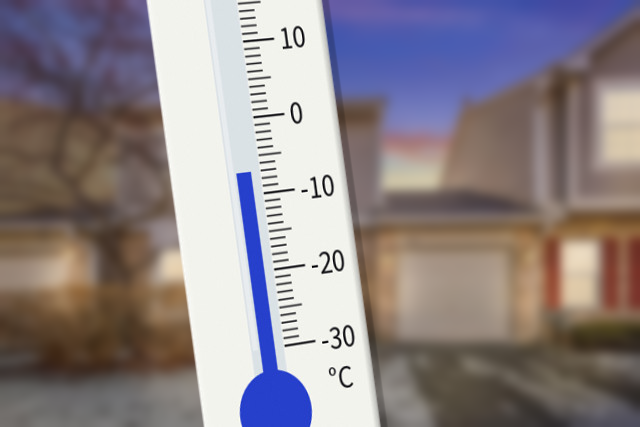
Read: -7 (°C)
